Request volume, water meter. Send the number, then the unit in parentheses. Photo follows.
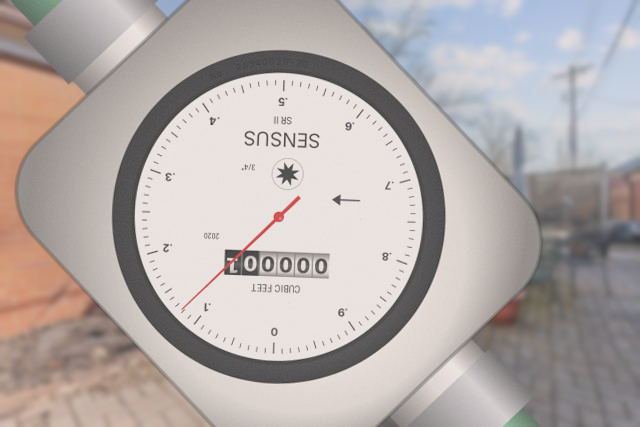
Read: 1.12 (ft³)
